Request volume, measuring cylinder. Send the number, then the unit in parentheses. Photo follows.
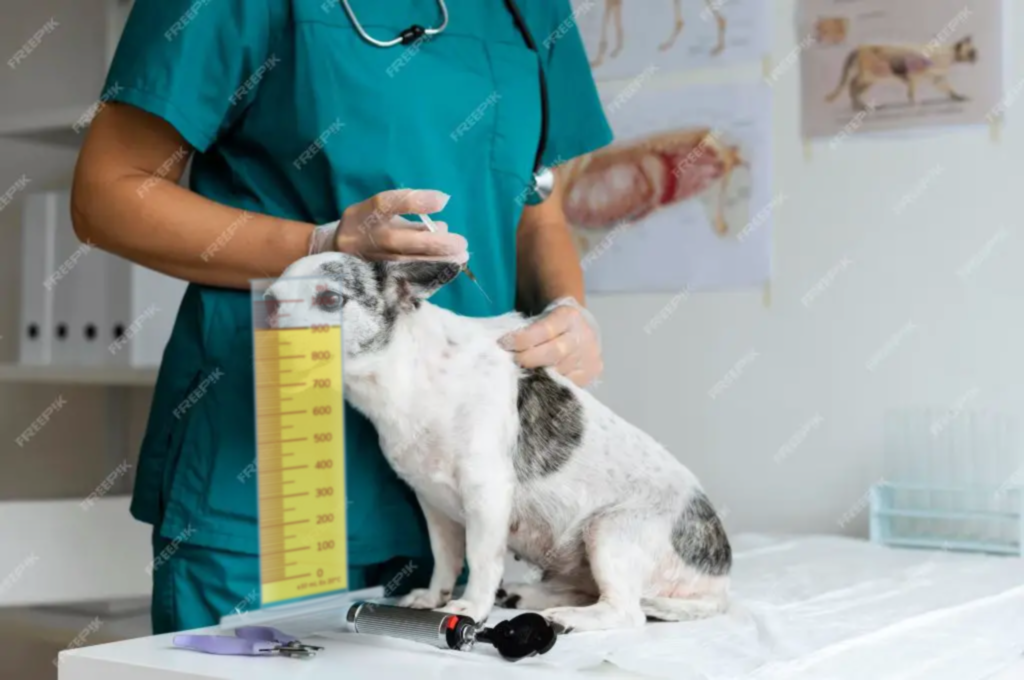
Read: 900 (mL)
